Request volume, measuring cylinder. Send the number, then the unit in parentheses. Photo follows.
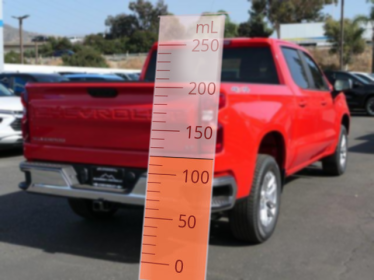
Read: 120 (mL)
